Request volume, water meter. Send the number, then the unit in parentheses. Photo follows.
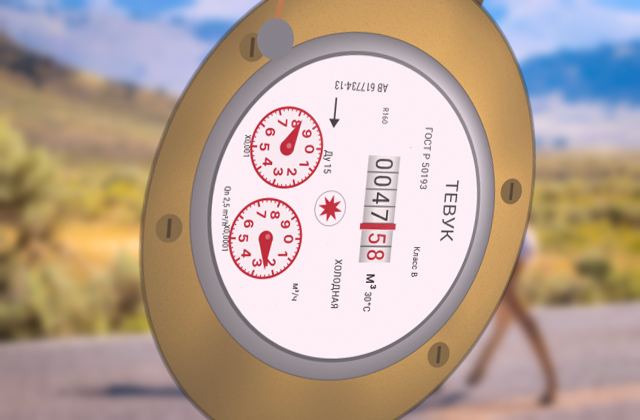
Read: 47.5882 (m³)
